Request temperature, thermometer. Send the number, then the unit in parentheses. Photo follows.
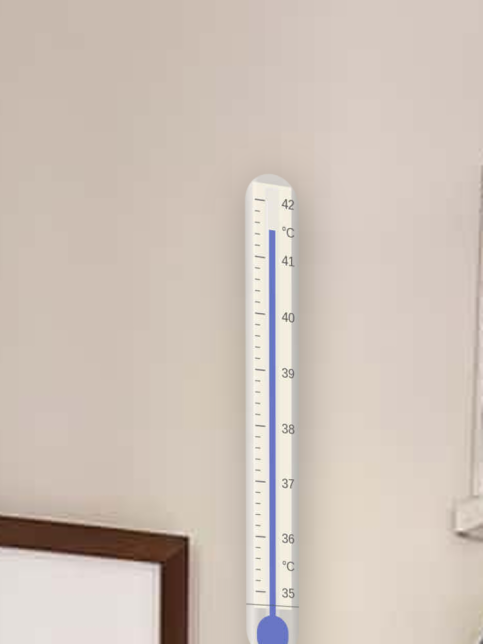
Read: 41.5 (°C)
